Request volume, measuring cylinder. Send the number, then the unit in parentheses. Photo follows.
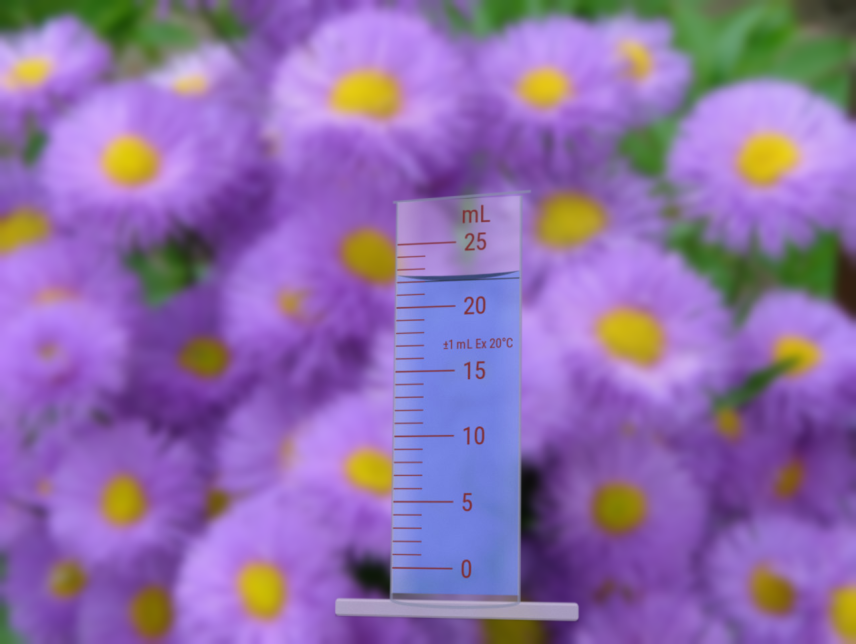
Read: 22 (mL)
